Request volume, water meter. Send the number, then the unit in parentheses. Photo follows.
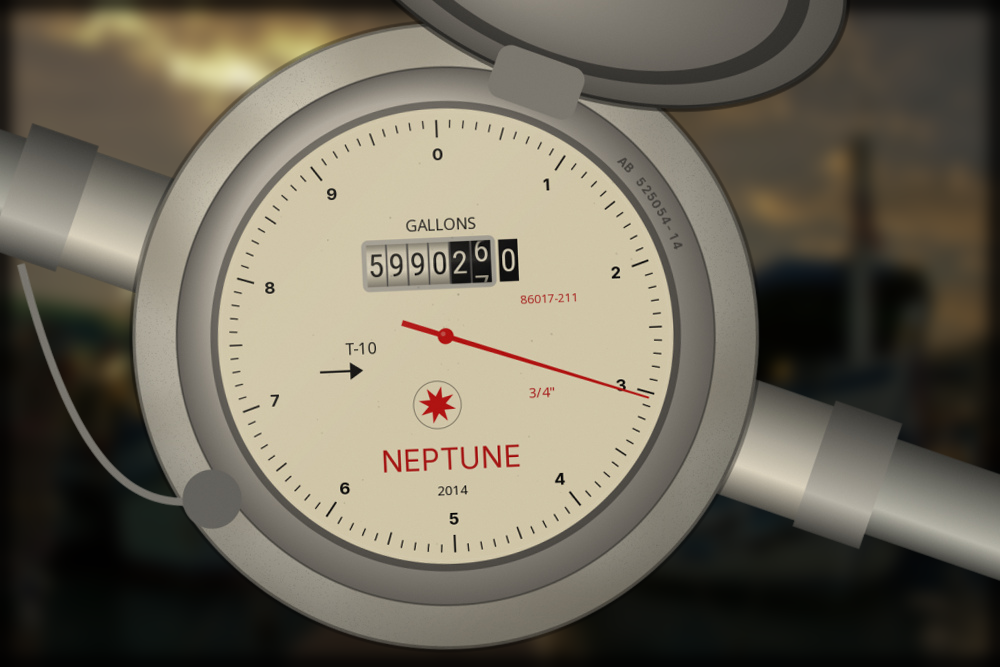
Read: 5990263.0 (gal)
